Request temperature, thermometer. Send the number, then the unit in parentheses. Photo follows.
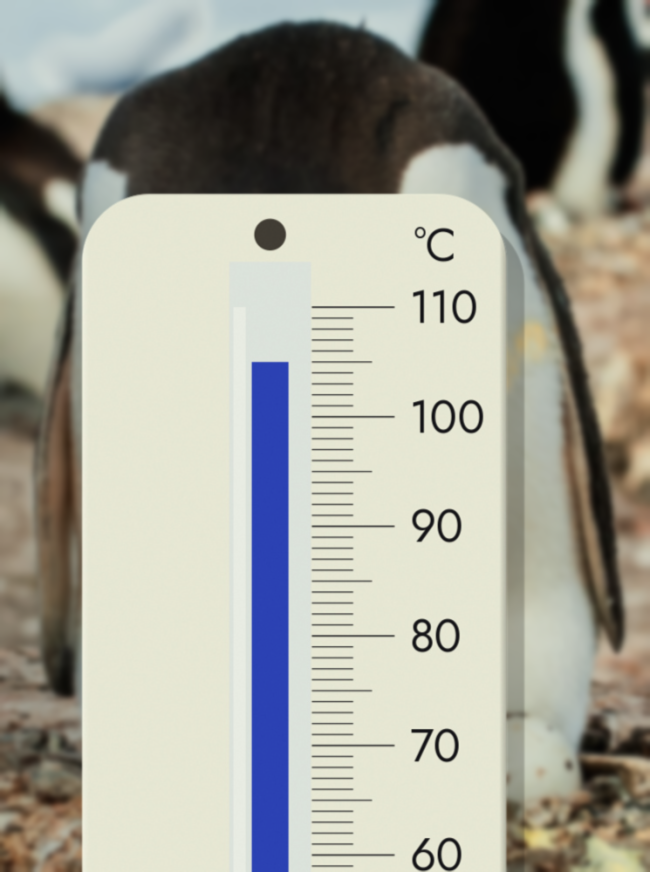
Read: 105 (°C)
